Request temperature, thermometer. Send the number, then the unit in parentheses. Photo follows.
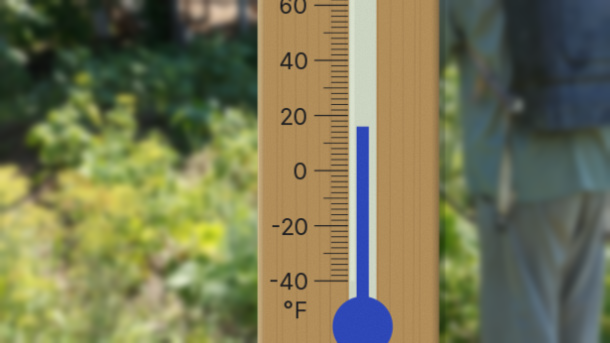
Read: 16 (°F)
